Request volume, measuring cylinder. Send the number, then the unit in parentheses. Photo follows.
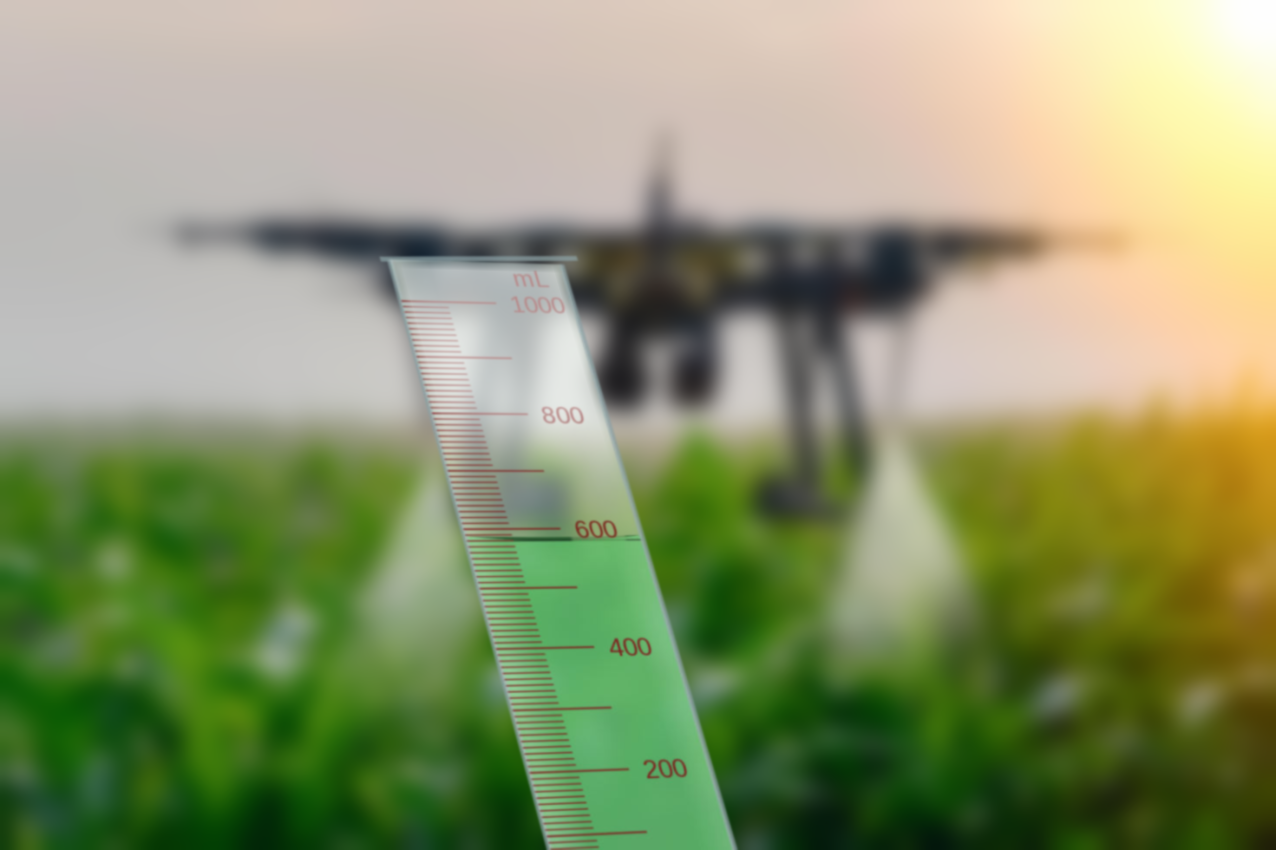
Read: 580 (mL)
